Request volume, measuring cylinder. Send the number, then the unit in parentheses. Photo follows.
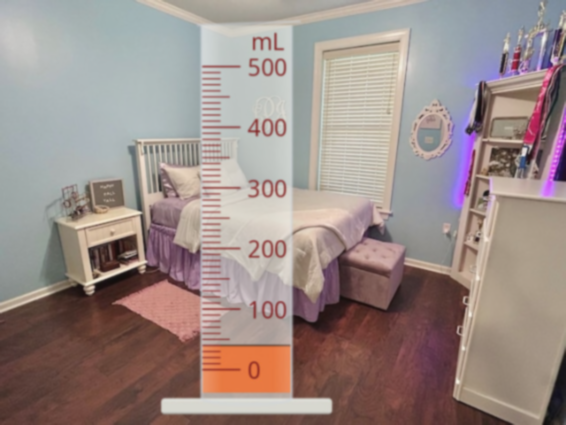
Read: 40 (mL)
